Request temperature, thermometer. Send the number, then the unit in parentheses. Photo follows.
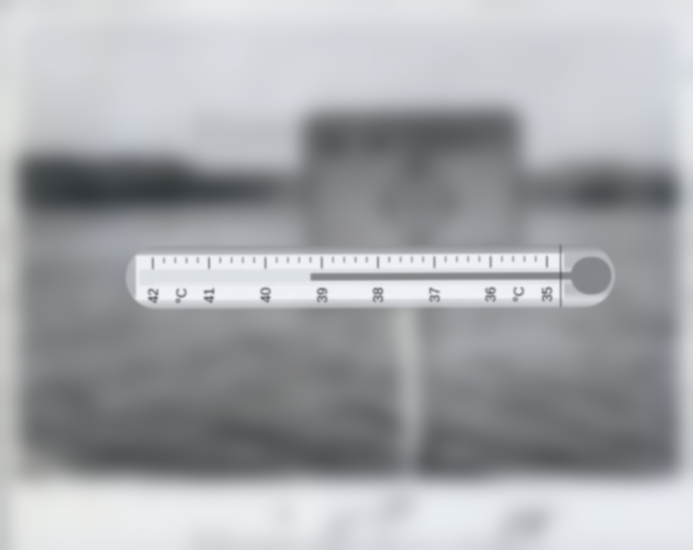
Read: 39.2 (°C)
